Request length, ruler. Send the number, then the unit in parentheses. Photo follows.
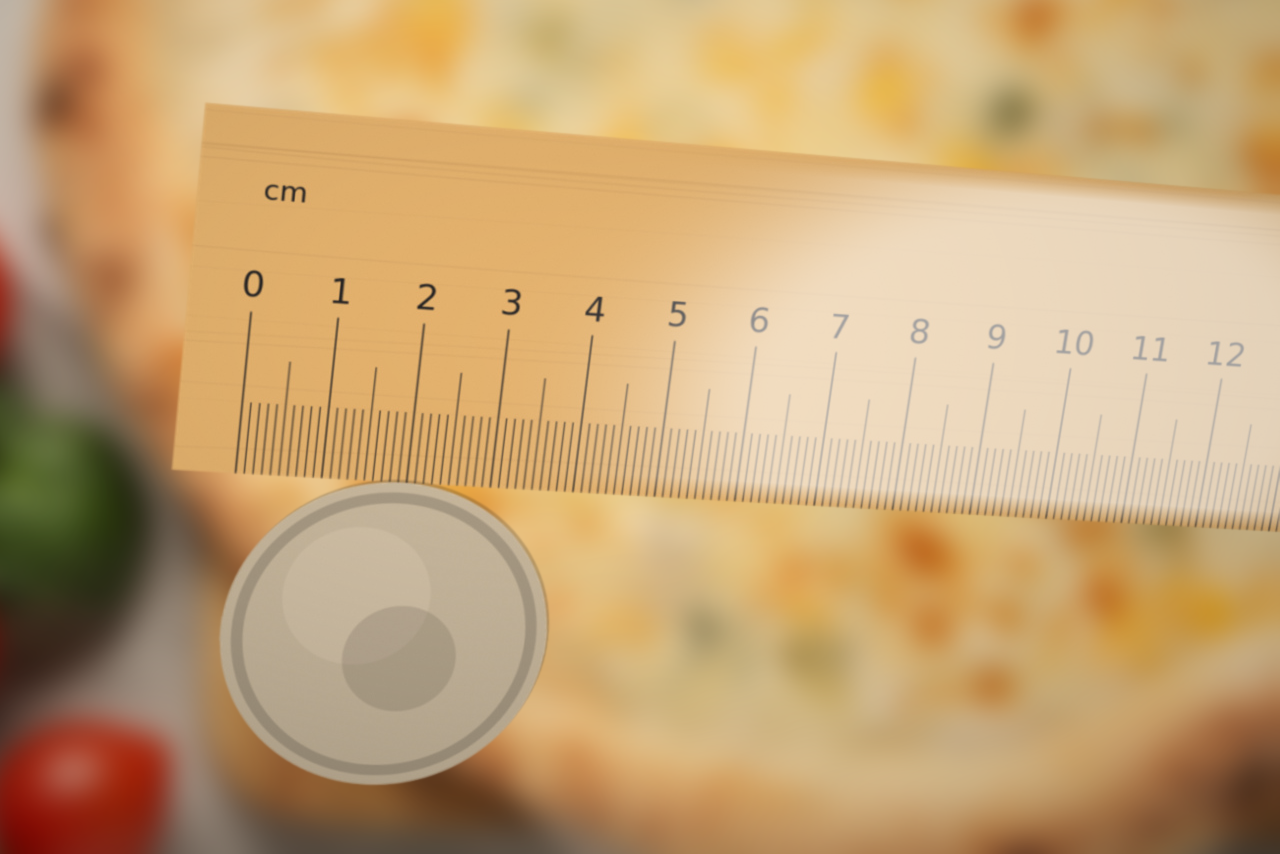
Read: 3.9 (cm)
